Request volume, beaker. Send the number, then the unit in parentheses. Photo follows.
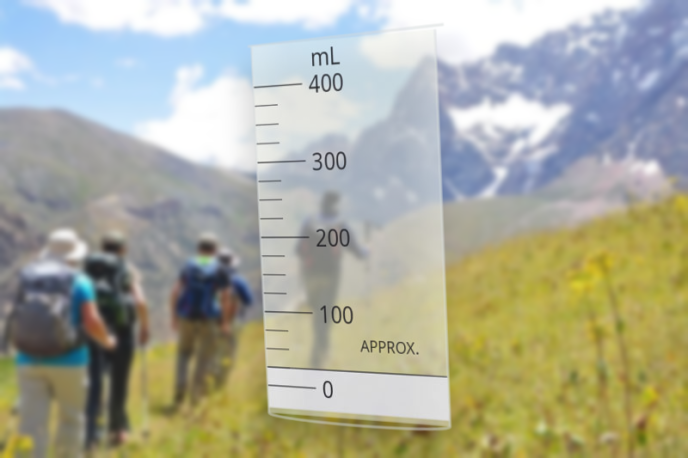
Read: 25 (mL)
